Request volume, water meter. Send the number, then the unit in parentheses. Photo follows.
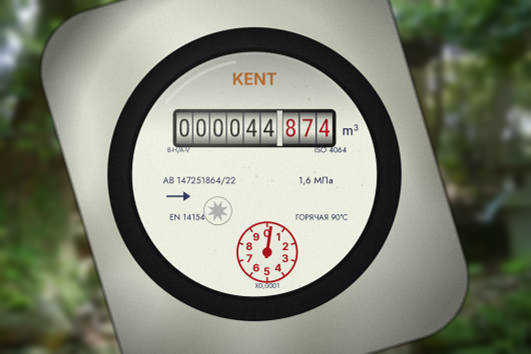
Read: 44.8740 (m³)
